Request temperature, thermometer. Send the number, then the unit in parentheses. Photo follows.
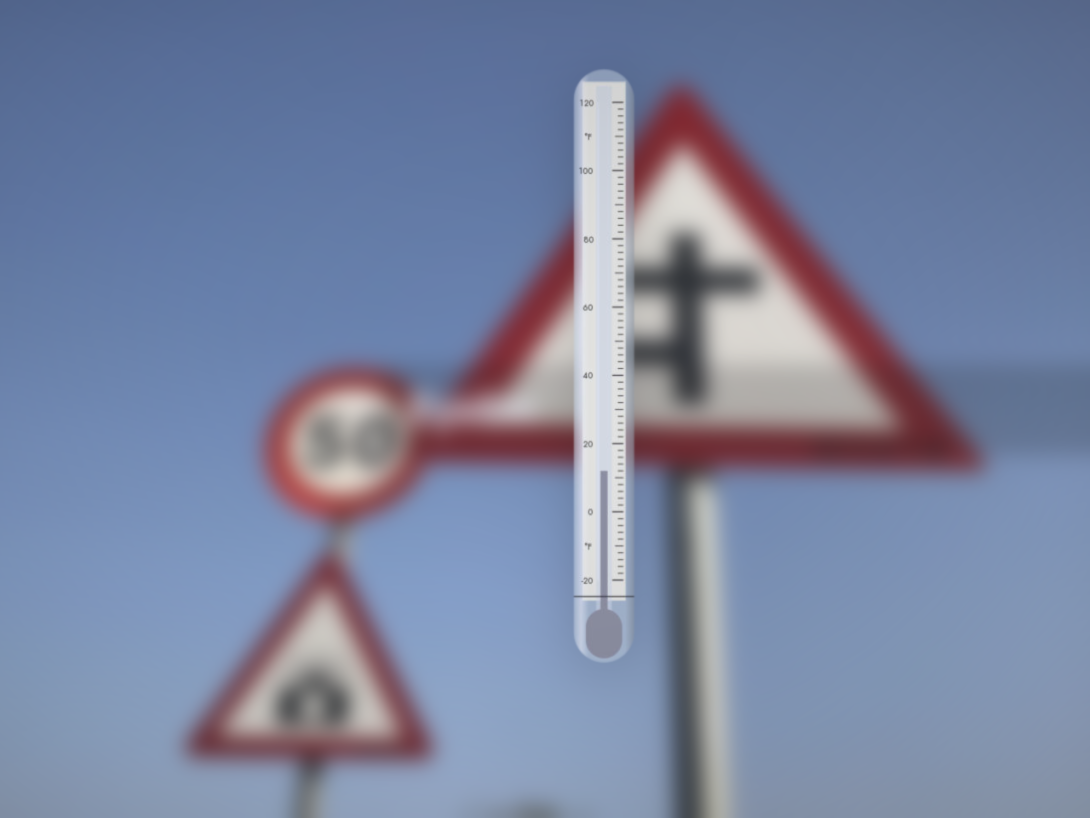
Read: 12 (°F)
